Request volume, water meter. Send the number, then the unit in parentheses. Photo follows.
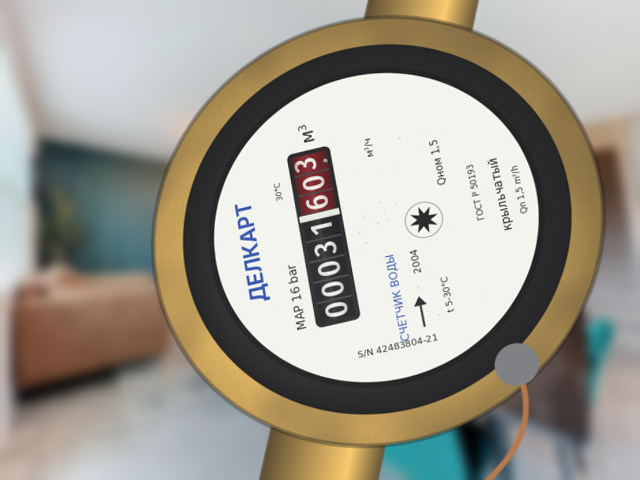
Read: 31.603 (m³)
